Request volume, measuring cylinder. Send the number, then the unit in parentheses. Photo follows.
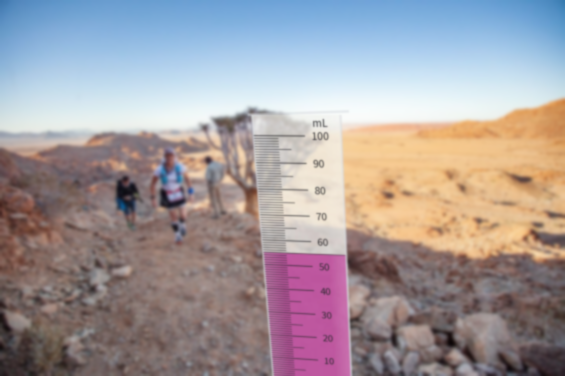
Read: 55 (mL)
